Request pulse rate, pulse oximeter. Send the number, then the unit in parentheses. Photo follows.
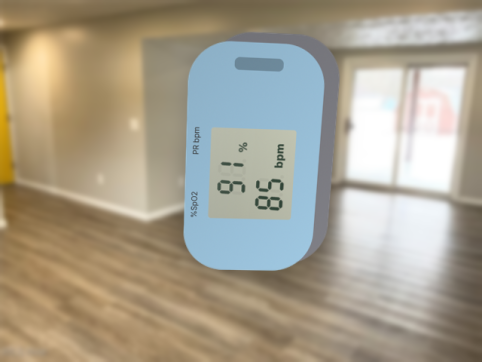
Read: 85 (bpm)
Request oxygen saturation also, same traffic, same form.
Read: 91 (%)
